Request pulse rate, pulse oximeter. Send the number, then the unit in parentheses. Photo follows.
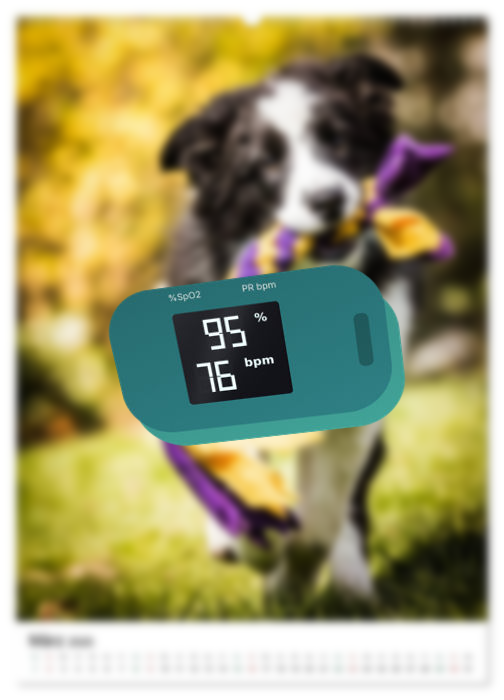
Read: 76 (bpm)
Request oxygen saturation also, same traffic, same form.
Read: 95 (%)
